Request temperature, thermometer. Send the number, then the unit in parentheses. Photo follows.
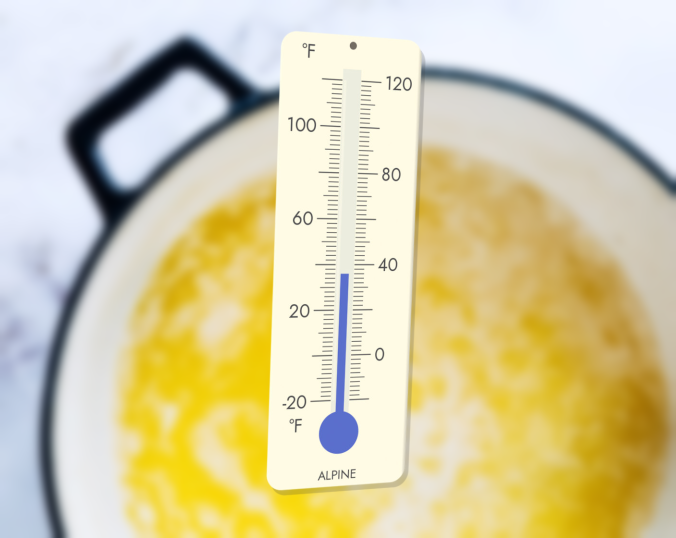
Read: 36 (°F)
